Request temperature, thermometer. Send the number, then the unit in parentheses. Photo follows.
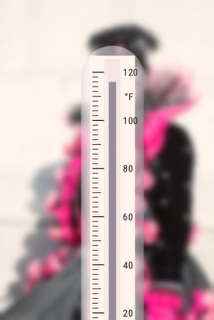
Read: 116 (°F)
